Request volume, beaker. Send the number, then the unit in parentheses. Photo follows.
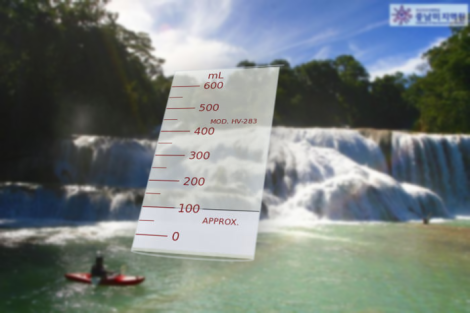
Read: 100 (mL)
